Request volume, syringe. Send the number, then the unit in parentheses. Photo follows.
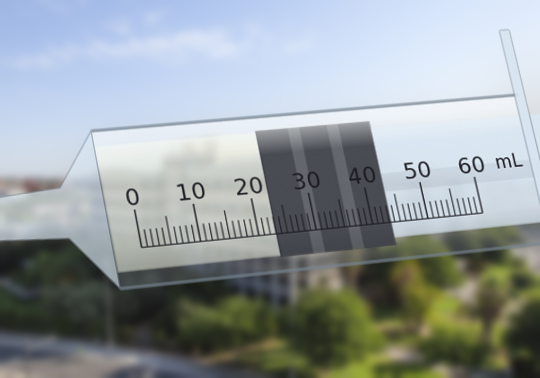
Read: 23 (mL)
